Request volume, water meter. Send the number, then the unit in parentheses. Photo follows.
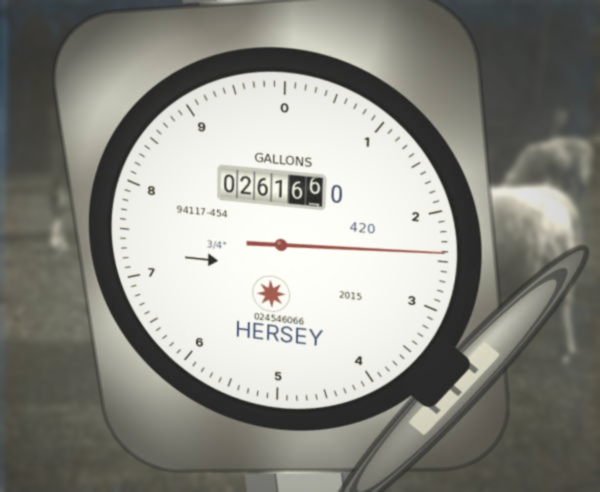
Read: 261662.4 (gal)
